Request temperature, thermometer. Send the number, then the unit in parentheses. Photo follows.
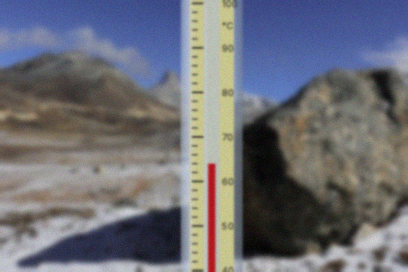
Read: 64 (°C)
